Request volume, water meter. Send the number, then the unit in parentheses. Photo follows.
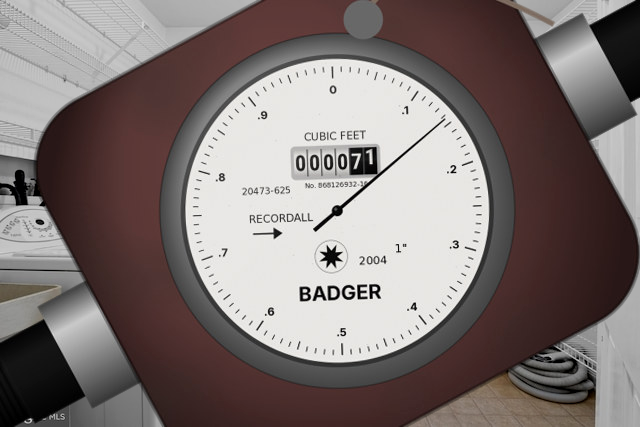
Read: 71.14 (ft³)
